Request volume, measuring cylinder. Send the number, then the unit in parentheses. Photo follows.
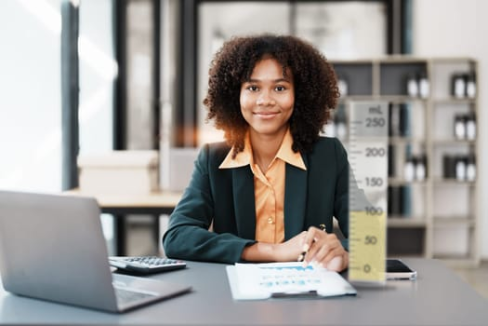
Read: 100 (mL)
